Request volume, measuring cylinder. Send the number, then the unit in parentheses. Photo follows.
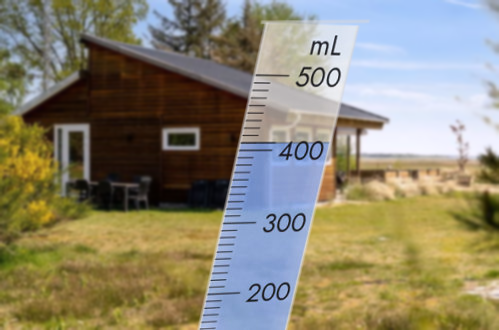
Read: 410 (mL)
